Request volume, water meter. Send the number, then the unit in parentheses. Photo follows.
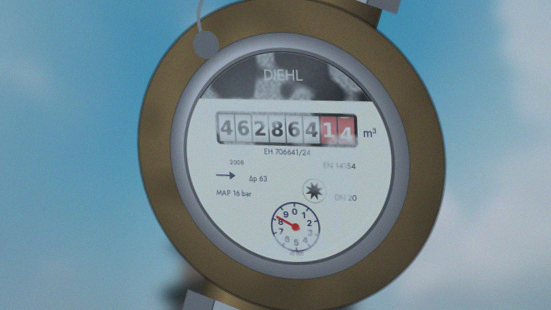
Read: 462864.138 (m³)
